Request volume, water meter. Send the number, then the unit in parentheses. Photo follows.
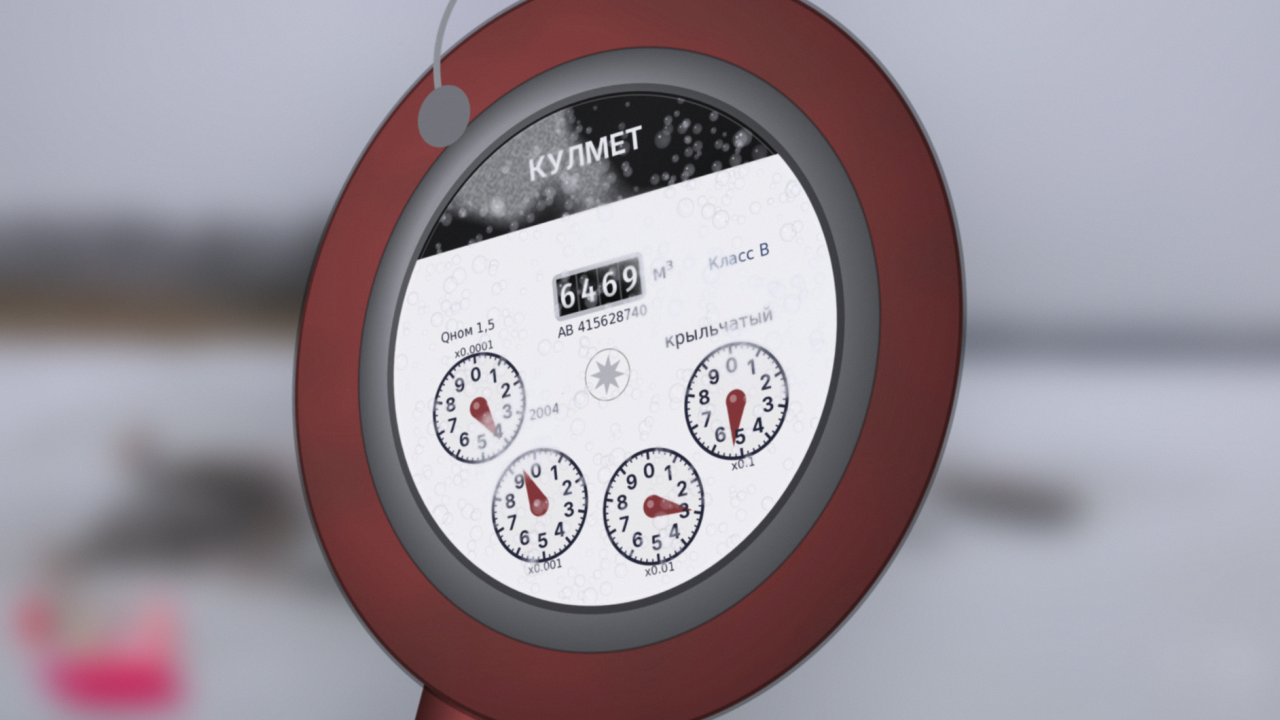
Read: 6469.5294 (m³)
